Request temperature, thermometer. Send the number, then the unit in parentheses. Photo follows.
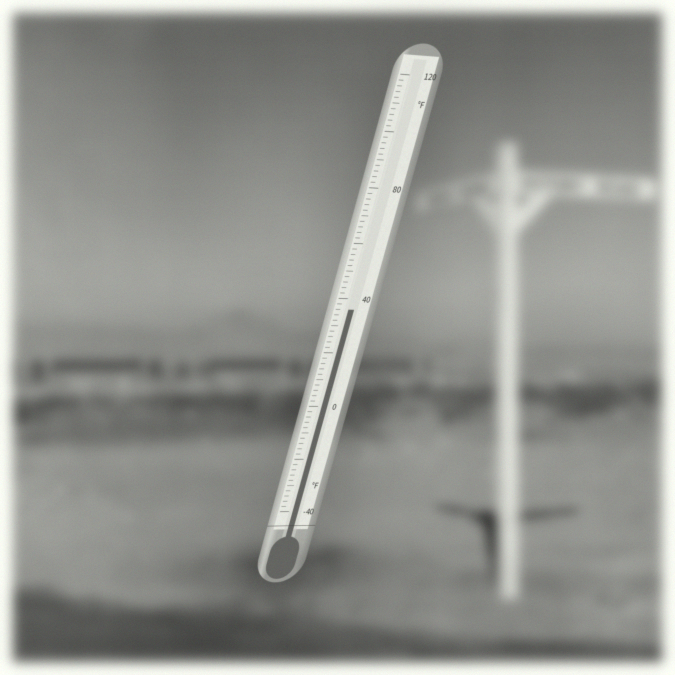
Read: 36 (°F)
